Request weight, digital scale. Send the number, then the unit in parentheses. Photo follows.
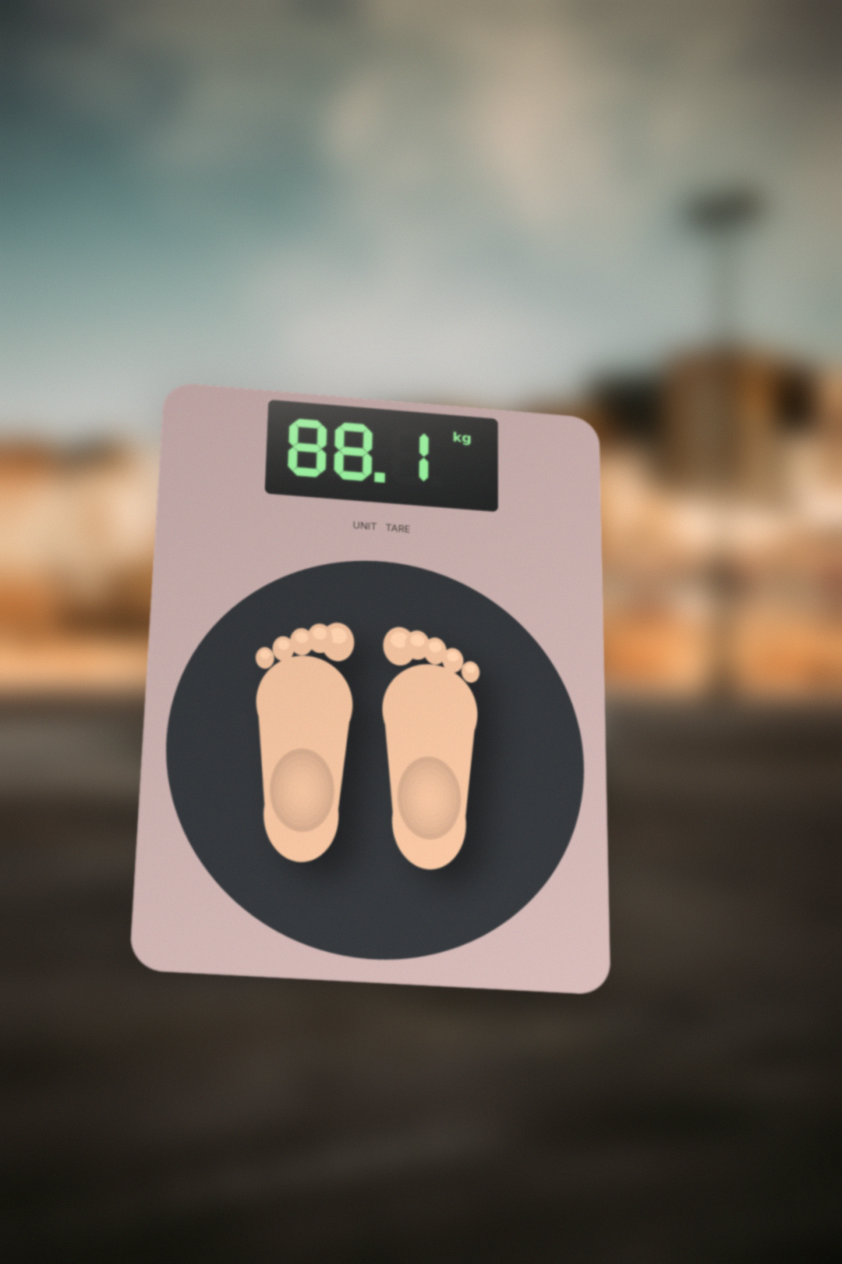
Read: 88.1 (kg)
